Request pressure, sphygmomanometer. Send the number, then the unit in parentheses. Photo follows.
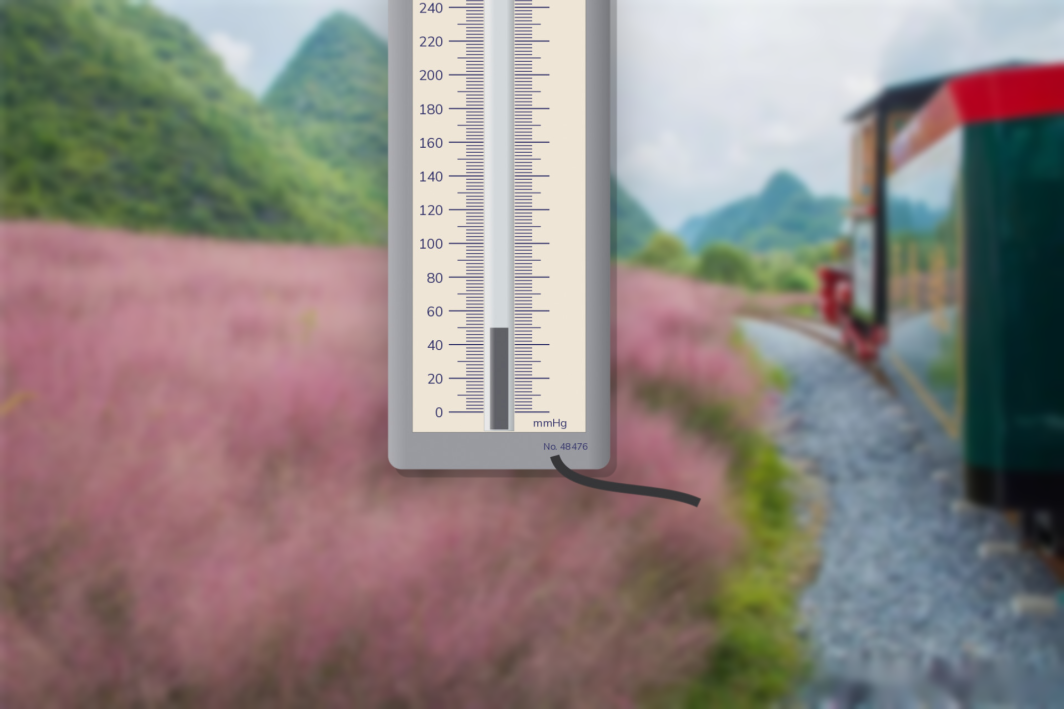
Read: 50 (mmHg)
